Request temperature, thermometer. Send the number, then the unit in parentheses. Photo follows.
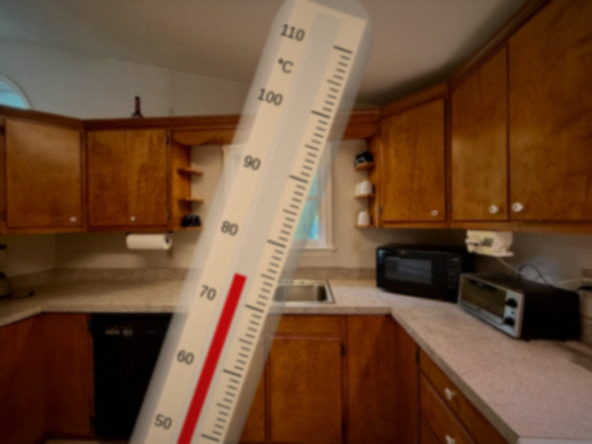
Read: 74 (°C)
